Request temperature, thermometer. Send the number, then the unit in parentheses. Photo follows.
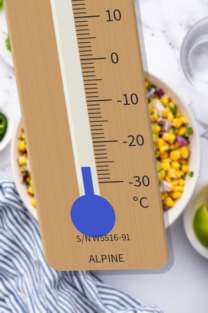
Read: -26 (°C)
